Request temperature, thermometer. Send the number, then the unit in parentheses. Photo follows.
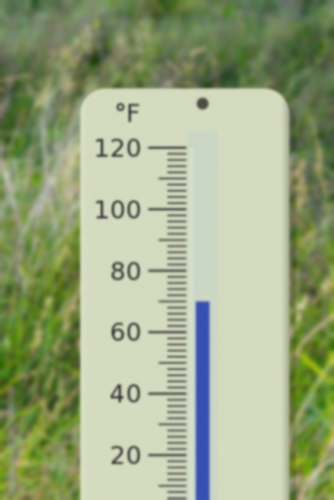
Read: 70 (°F)
